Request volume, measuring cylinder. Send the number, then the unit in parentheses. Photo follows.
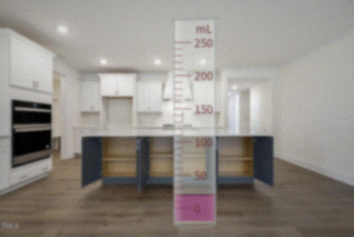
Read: 20 (mL)
